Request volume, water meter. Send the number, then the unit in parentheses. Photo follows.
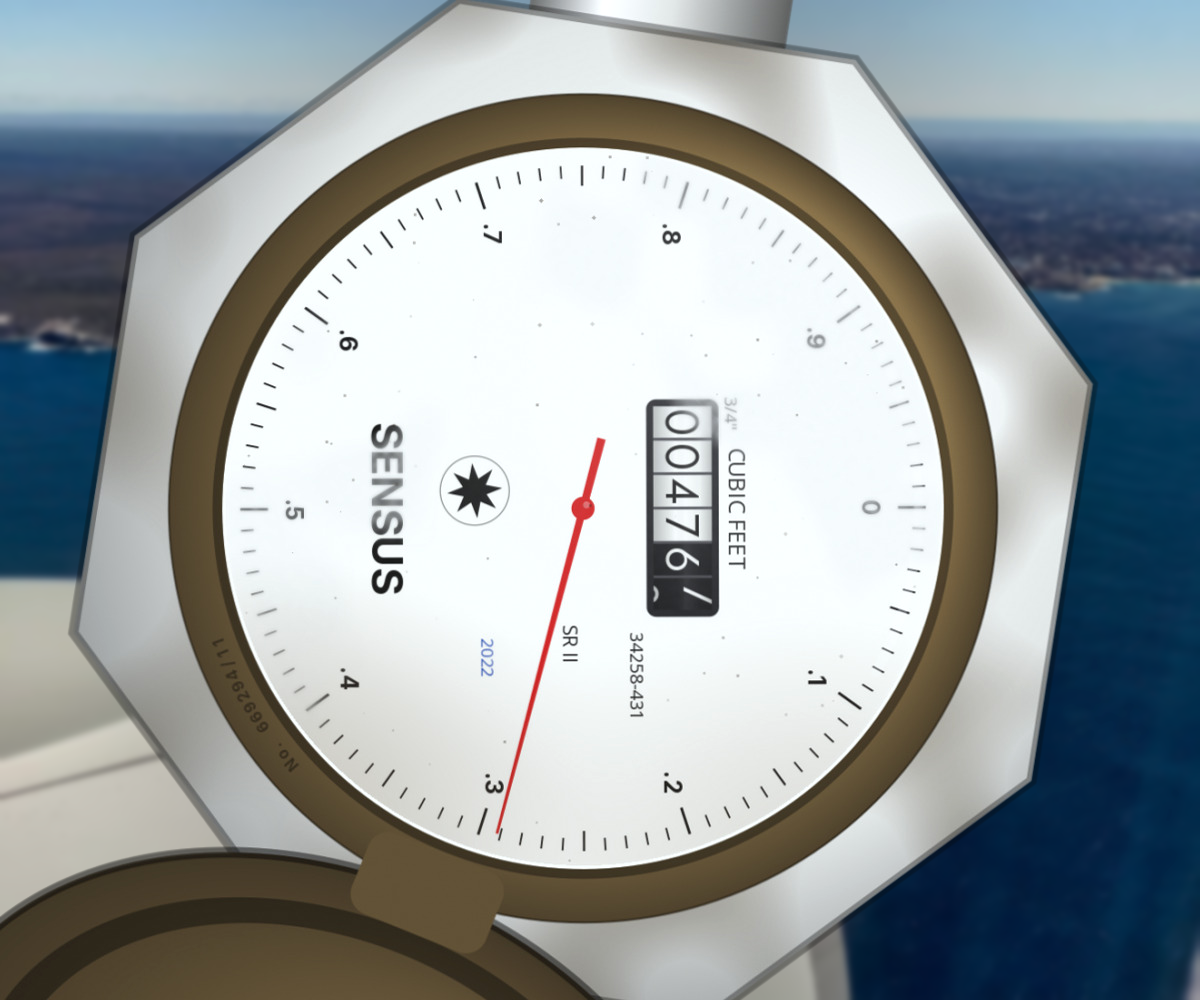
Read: 4767.29 (ft³)
